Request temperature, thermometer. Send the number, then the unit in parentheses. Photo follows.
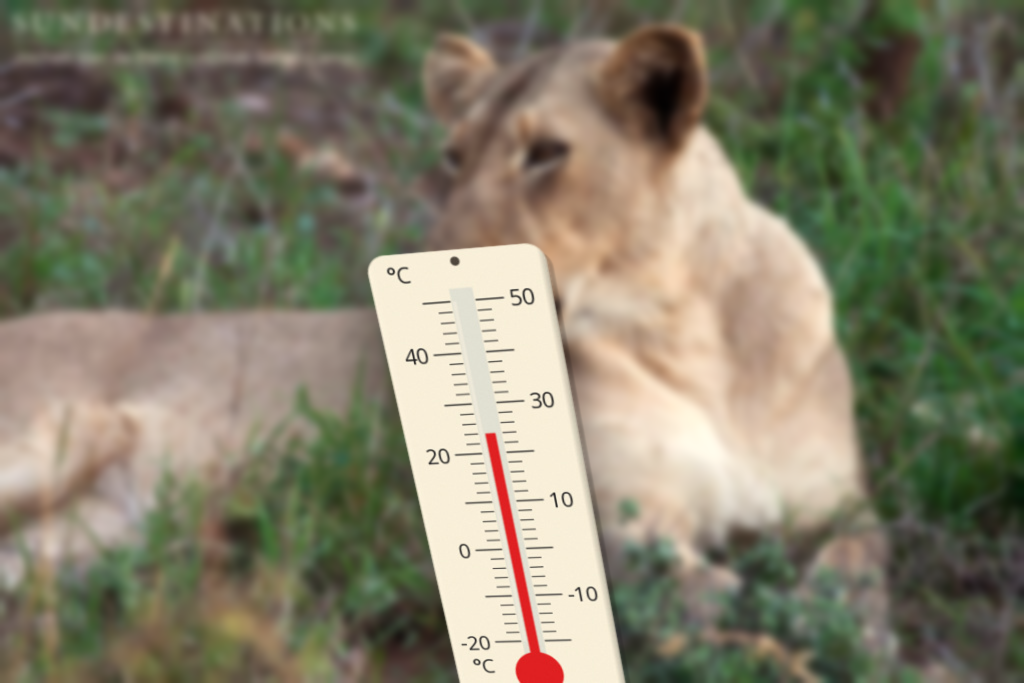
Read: 24 (°C)
